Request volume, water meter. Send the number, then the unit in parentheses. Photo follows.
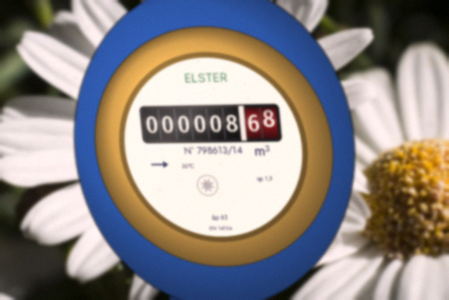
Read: 8.68 (m³)
